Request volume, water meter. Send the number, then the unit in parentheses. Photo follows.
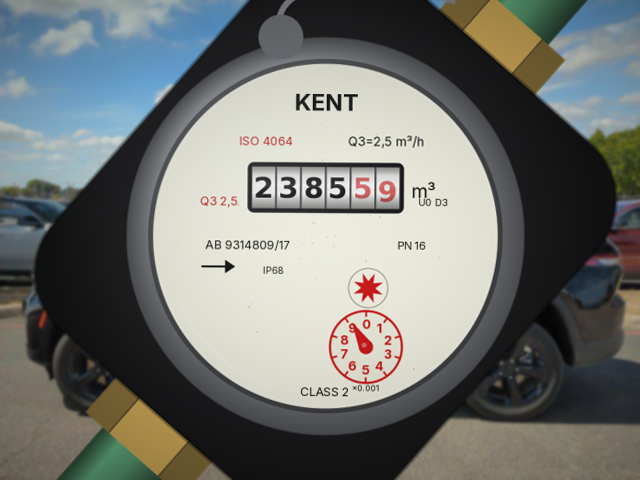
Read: 2385.589 (m³)
